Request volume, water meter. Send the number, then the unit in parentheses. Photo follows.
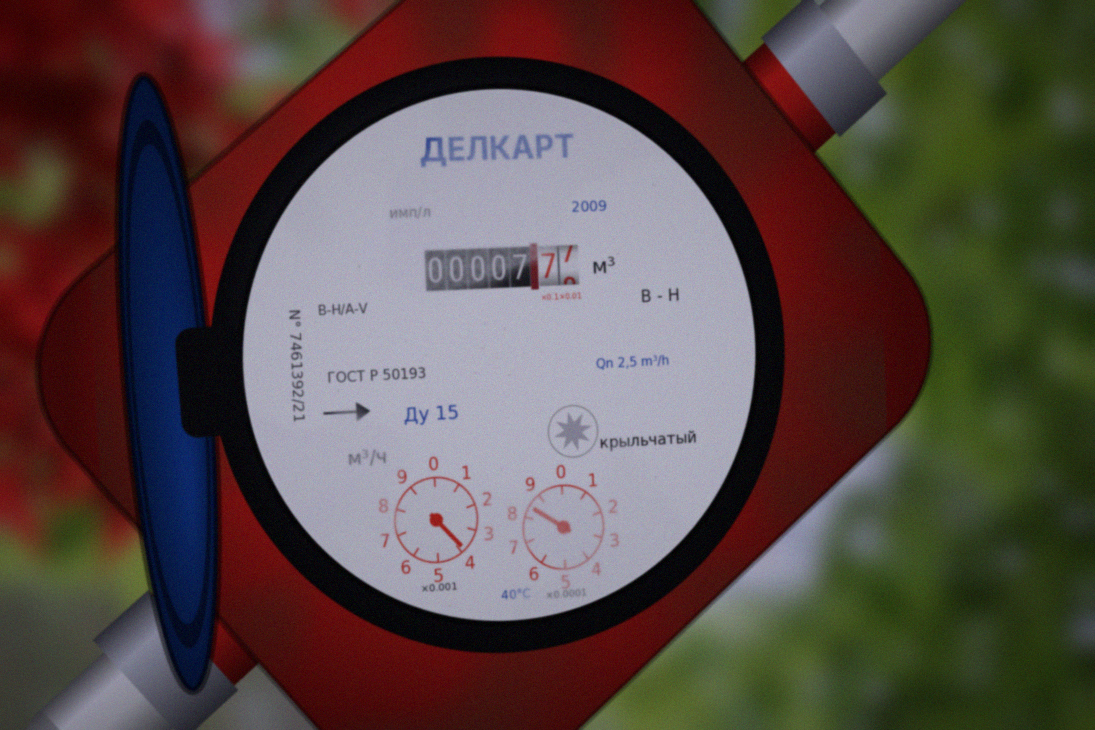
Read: 7.7738 (m³)
